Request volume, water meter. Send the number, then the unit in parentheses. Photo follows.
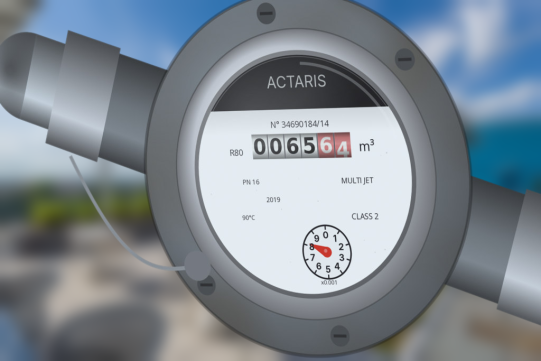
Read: 65.638 (m³)
